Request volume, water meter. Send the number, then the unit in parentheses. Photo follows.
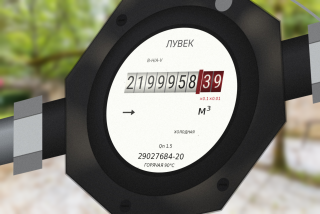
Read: 2199958.39 (m³)
